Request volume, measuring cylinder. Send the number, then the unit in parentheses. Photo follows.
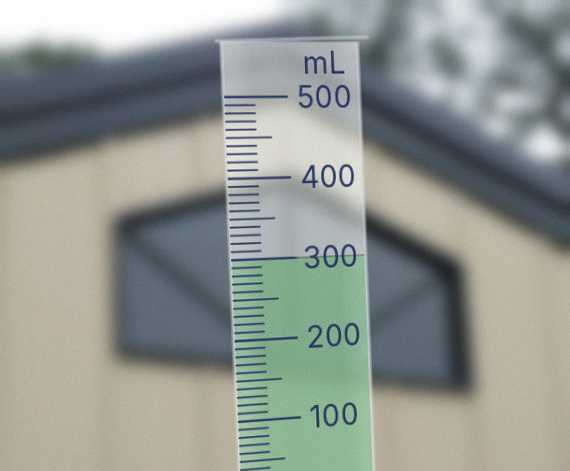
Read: 300 (mL)
